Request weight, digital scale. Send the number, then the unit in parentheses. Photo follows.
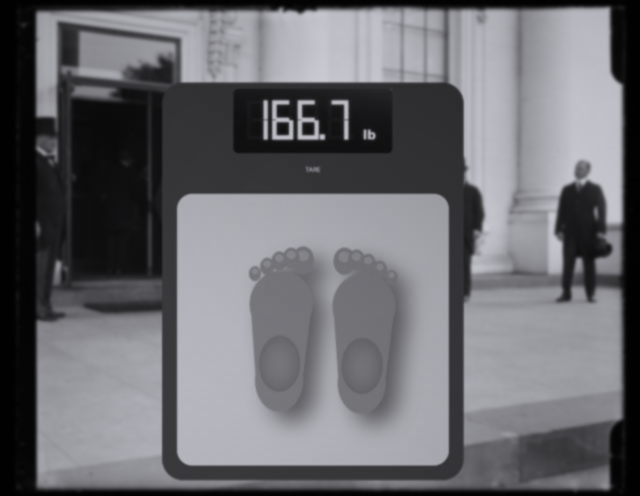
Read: 166.7 (lb)
